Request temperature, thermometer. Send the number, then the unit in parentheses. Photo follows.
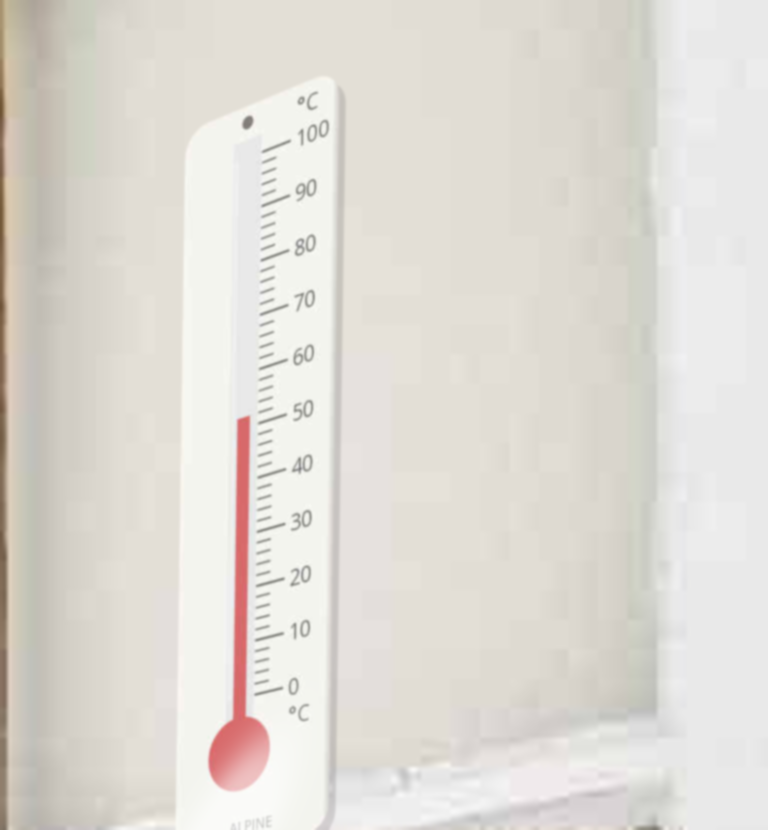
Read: 52 (°C)
